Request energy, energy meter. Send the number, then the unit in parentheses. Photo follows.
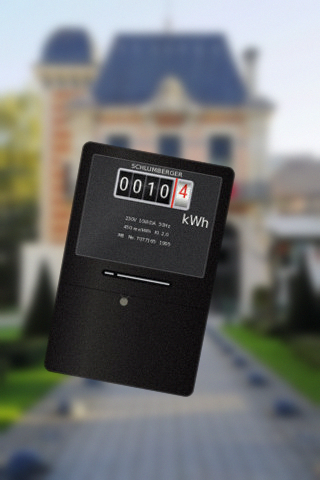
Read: 10.4 (kWh)
